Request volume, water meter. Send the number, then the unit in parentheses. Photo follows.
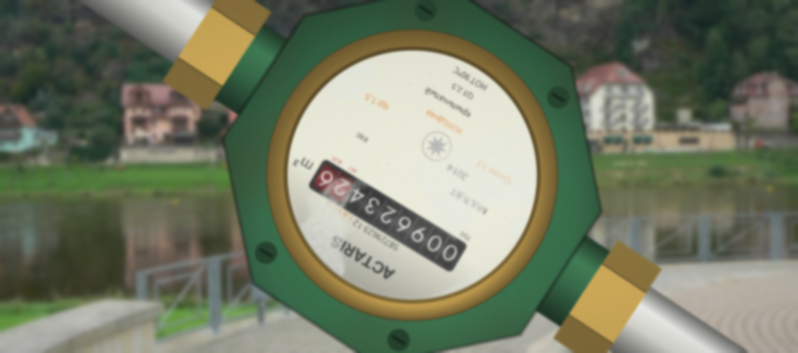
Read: 96234.26 (m³)
